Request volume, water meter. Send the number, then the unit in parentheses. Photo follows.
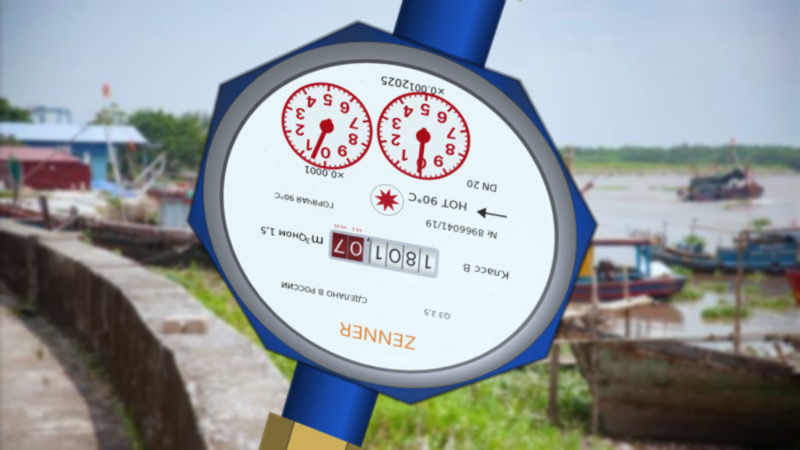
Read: 1801.0700 (m³)
